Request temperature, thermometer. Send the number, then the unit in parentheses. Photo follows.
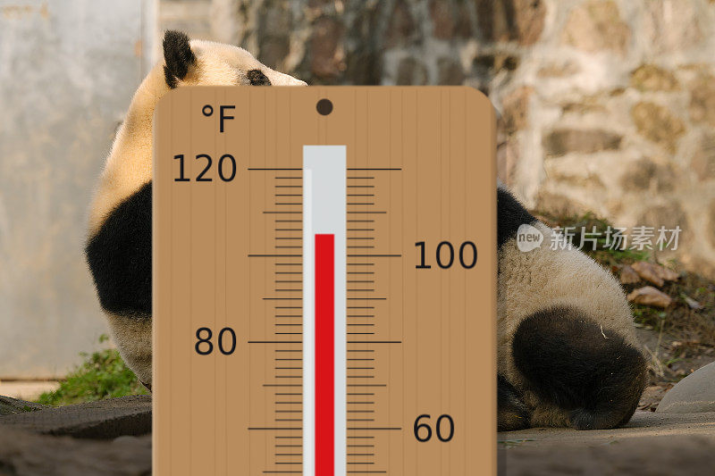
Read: 105 (°F)
